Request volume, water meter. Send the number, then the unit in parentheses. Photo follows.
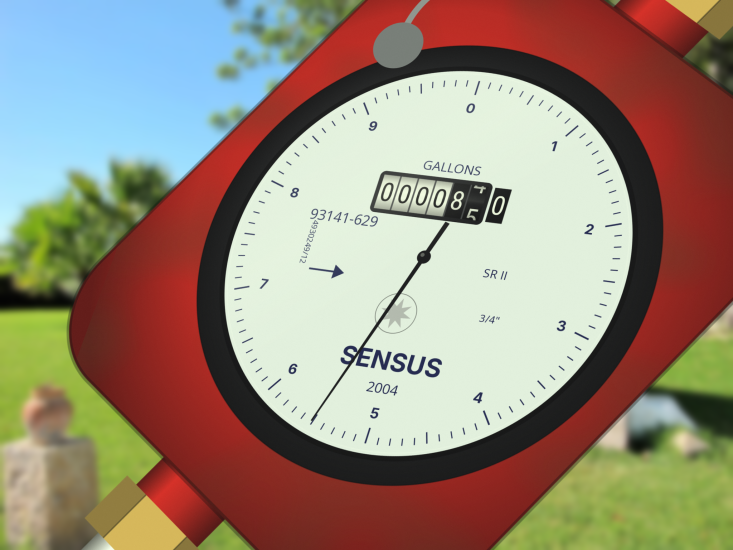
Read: 845.5 (gal)
